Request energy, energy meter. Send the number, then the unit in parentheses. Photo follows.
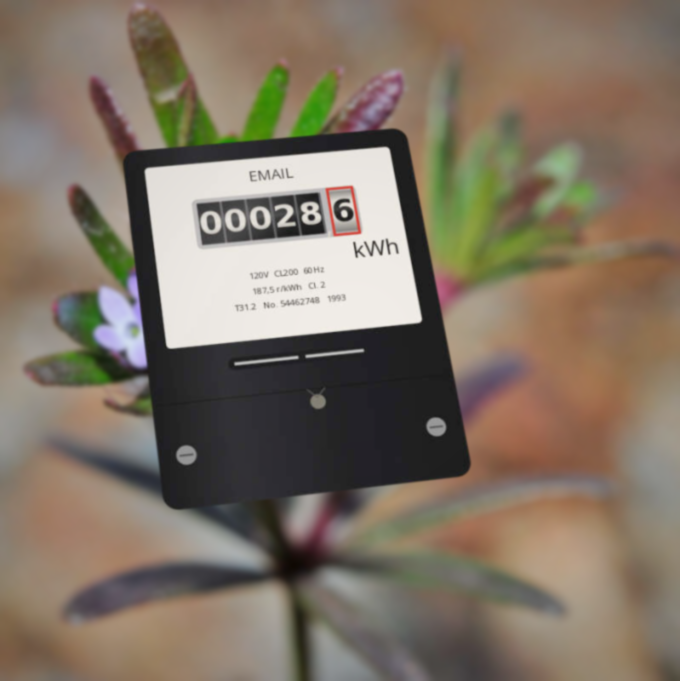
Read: 28.6 (kWh)
